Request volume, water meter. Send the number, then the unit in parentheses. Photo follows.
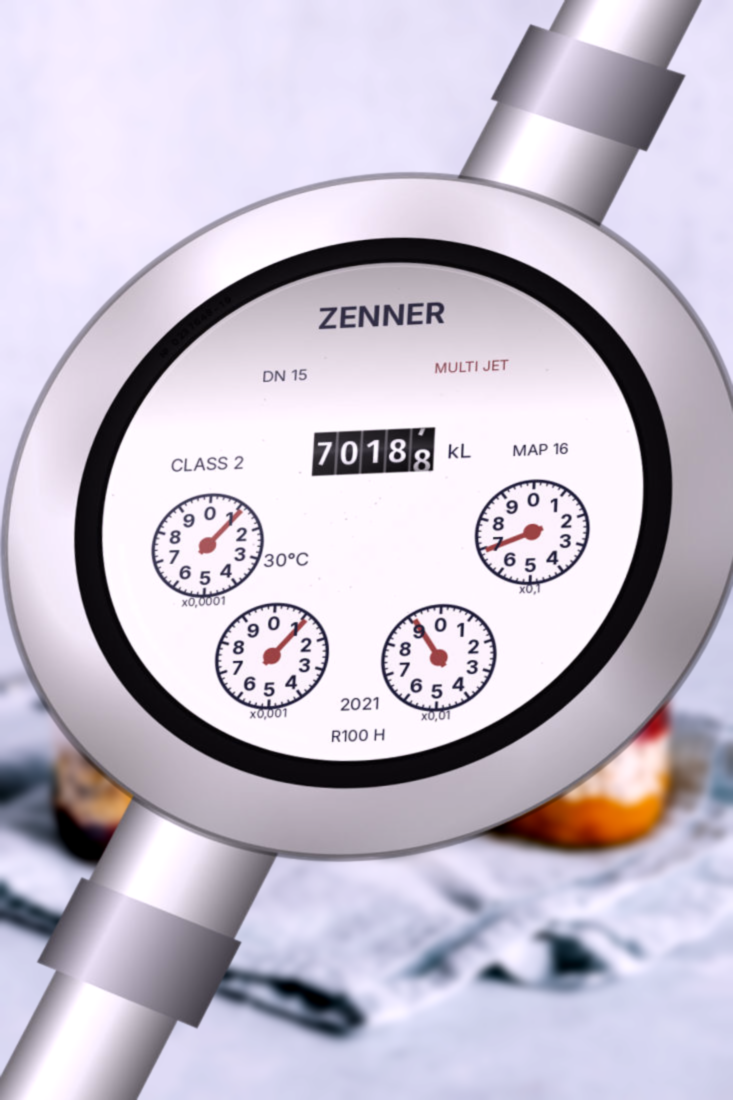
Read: 70187.6911 (kL)
